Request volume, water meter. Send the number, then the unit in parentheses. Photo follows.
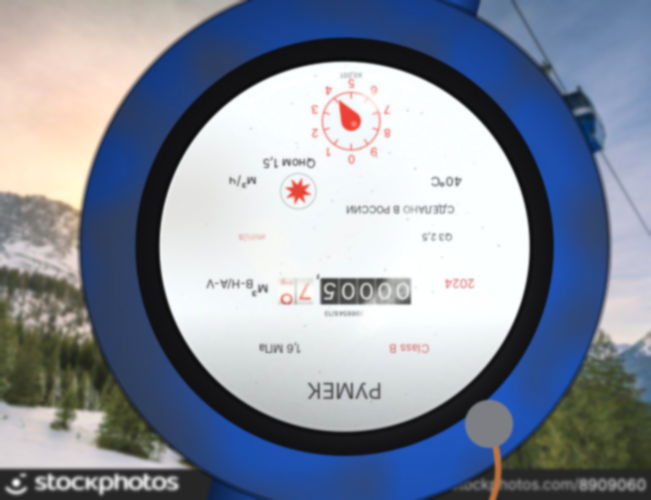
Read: 5.764 (m³)
